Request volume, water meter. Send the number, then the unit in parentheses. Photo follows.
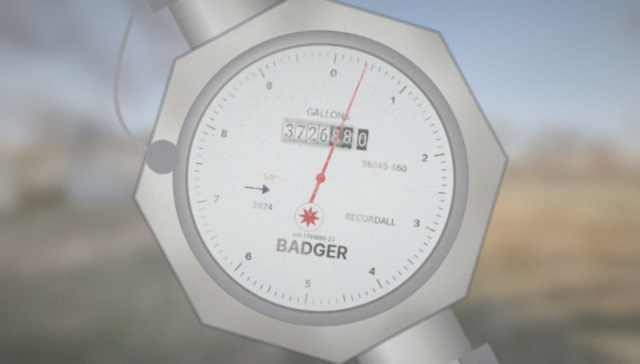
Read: 3726880.4 (gal)
